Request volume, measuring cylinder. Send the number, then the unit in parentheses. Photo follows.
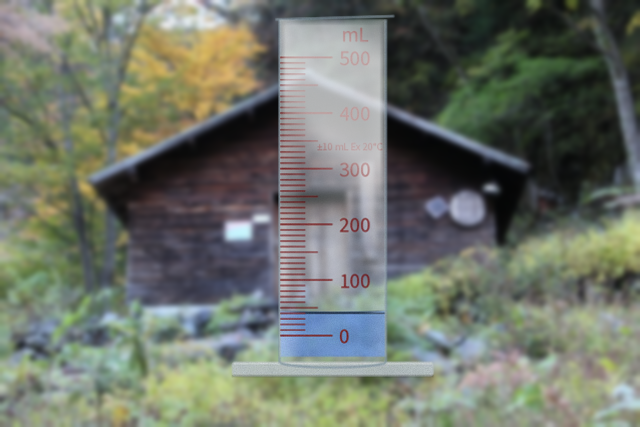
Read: 40 (mL)
